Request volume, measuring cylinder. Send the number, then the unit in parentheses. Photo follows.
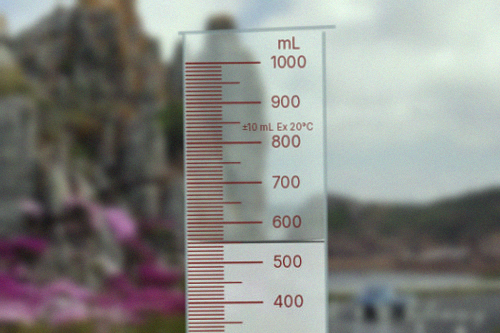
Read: 550 (mL)
